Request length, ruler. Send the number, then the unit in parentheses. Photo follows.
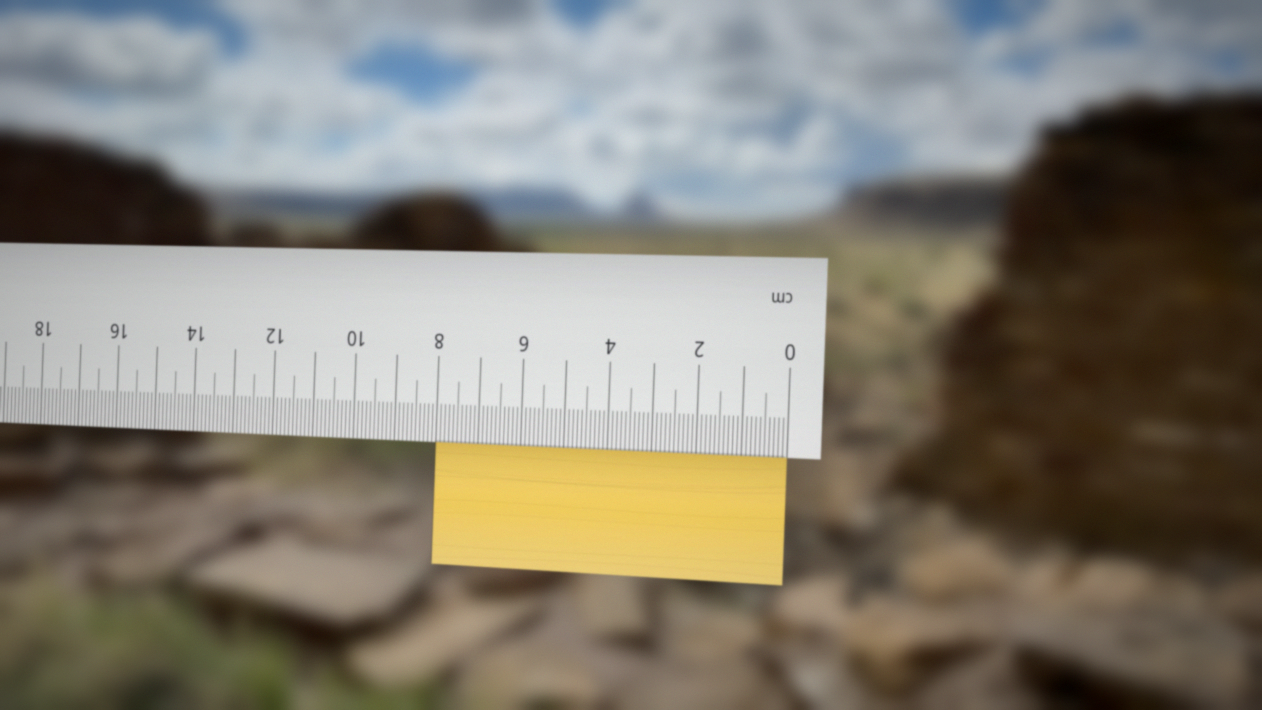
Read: 8 (cm)
